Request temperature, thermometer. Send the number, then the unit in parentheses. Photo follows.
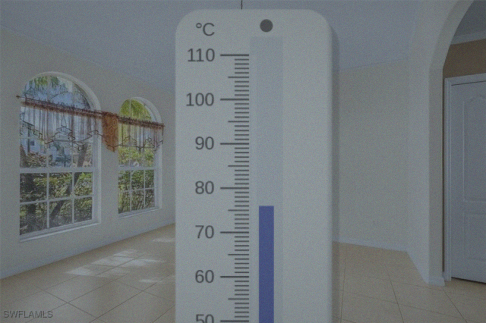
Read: 76 (°C)
